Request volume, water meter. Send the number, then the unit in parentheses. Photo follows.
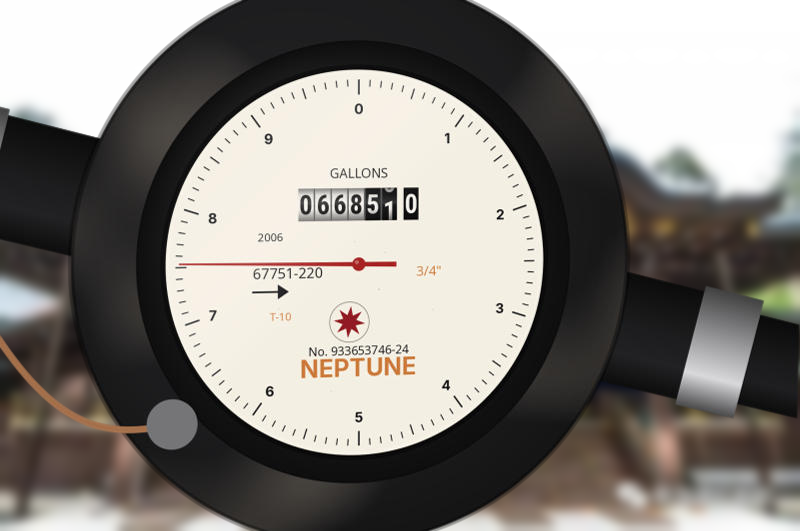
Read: 668507.5 (gal)
